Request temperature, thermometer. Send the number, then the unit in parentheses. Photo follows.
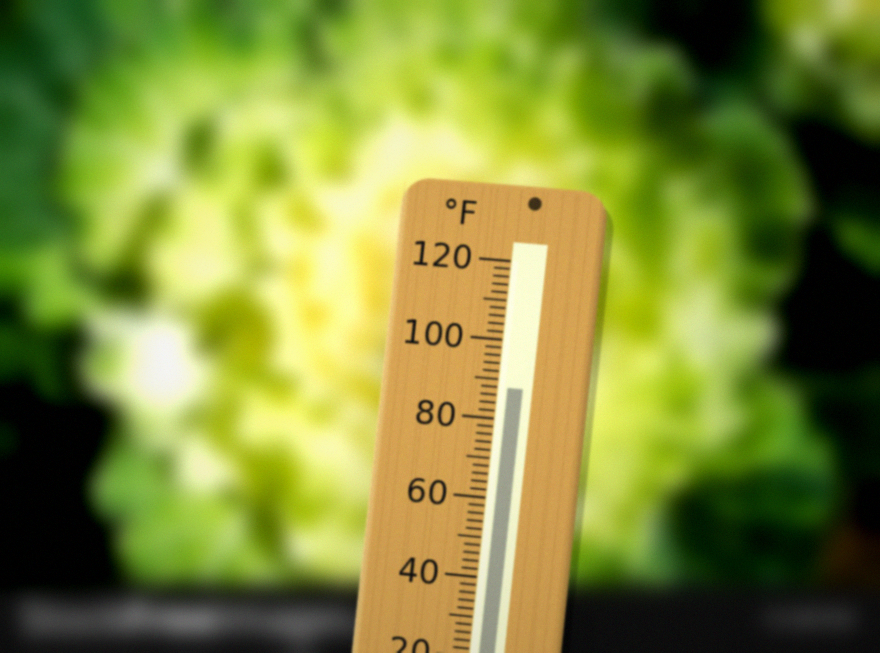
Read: 88 (°F)
